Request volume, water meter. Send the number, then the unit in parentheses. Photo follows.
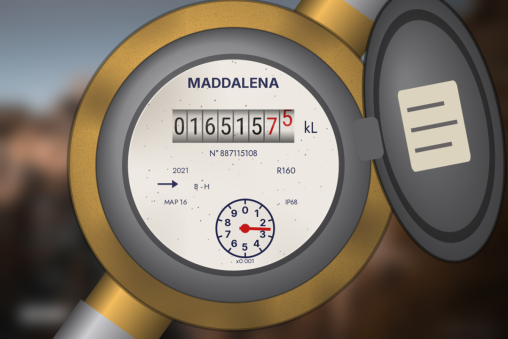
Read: 16515.752 (kL)
